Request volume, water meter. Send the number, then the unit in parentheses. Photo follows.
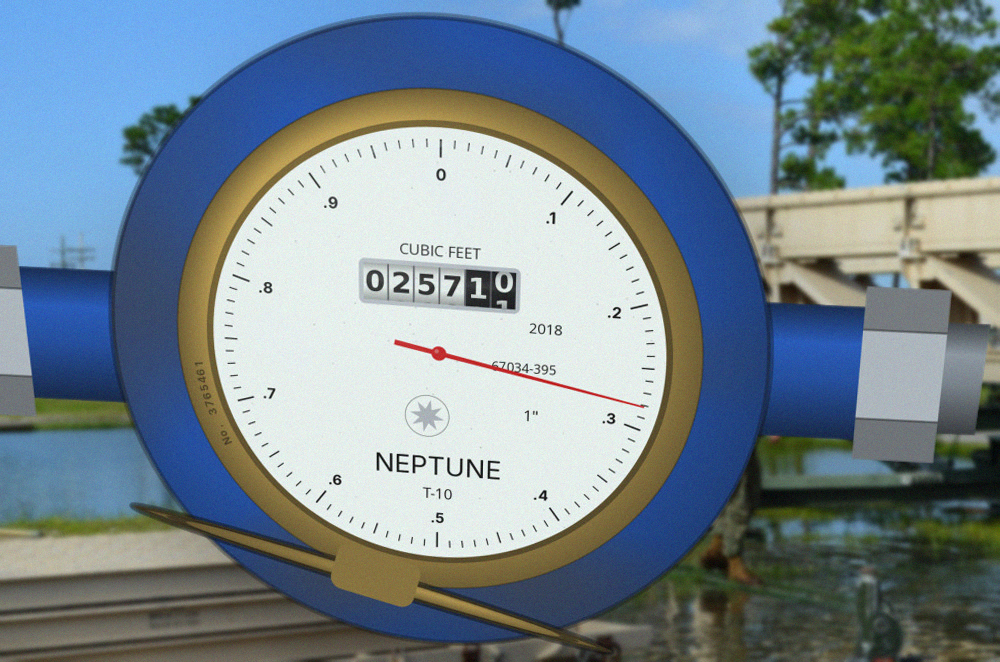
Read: 25710.28 (ft³)
